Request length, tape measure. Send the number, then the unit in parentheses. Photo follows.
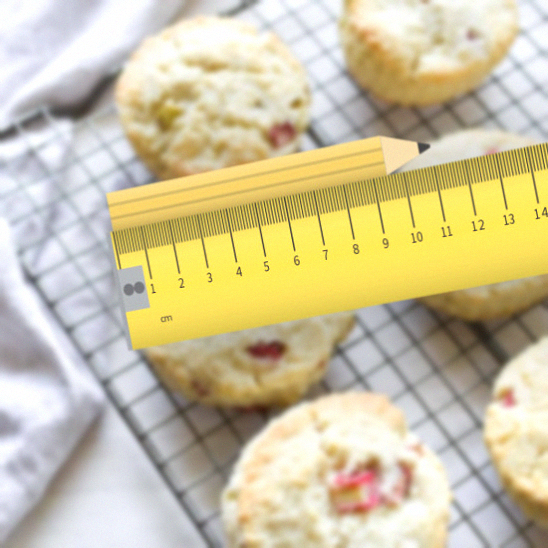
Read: 11 (cm)
